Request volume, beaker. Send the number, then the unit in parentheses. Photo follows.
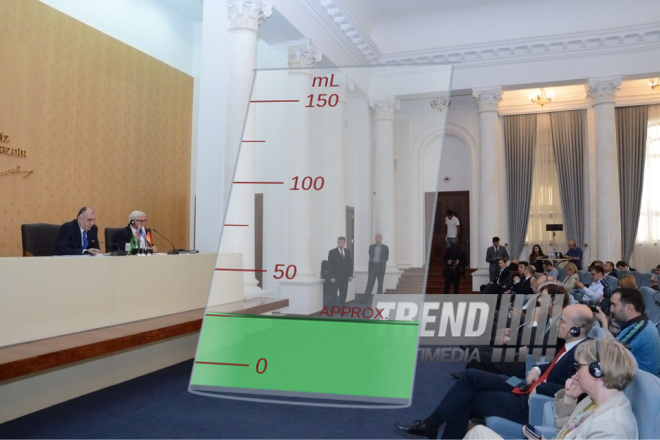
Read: 25 (mL)
